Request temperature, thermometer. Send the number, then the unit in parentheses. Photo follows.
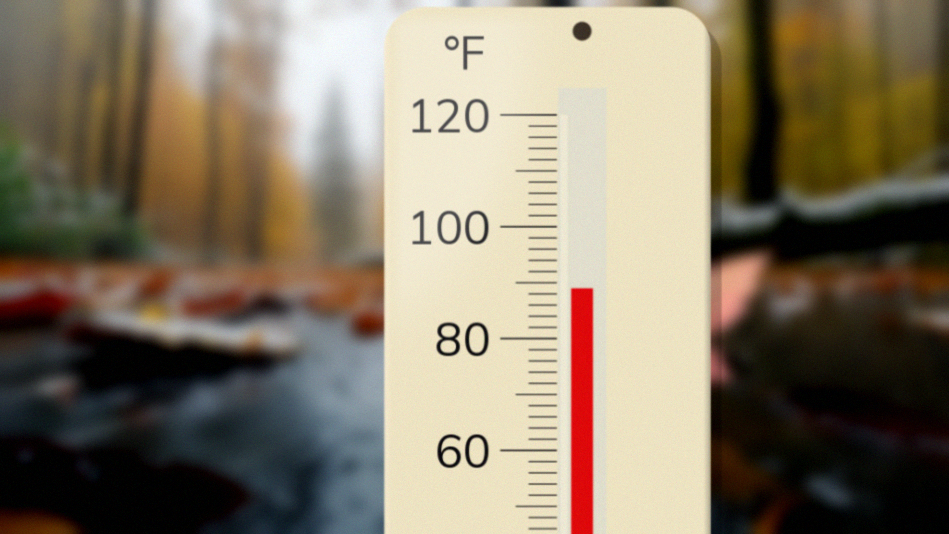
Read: 89 (°F)
